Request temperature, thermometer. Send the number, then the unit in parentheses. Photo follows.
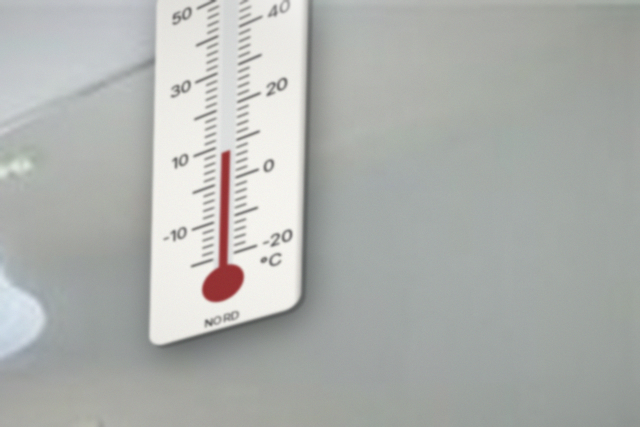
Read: 8 (°C)
